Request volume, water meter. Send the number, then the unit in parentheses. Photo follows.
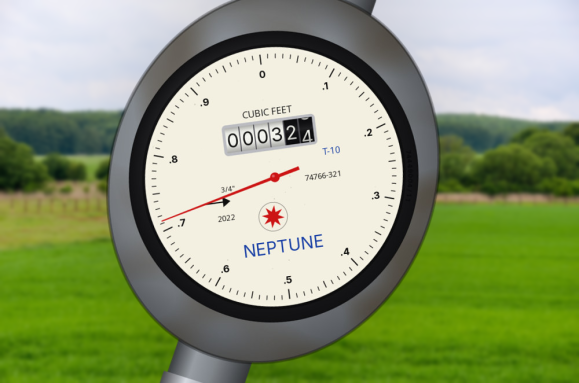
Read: 323.71 (ft³)
